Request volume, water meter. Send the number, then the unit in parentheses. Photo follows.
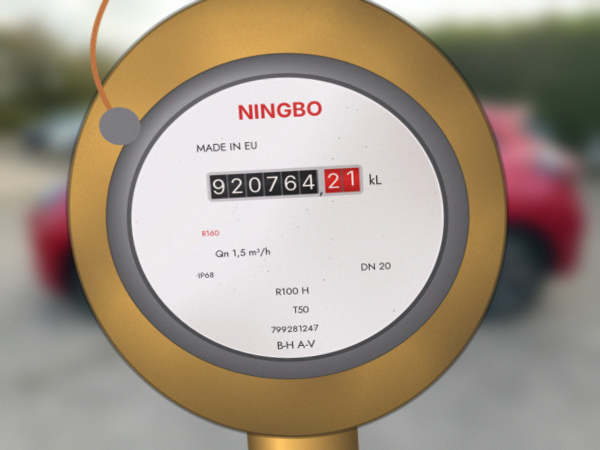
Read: 920764.21 (kL)
